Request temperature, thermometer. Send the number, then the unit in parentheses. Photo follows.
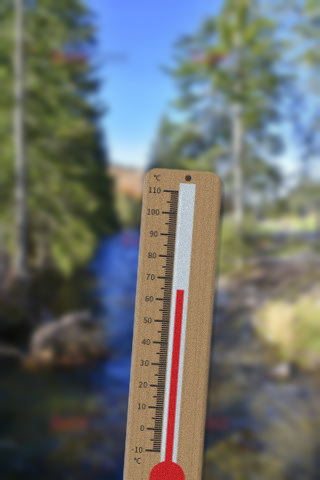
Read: 65 (°C)
